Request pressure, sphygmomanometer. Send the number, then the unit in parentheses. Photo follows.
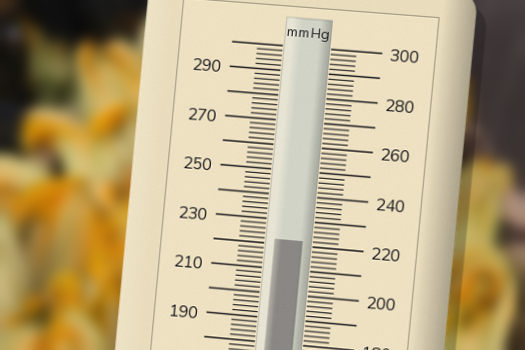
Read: 222 (mmHg)
